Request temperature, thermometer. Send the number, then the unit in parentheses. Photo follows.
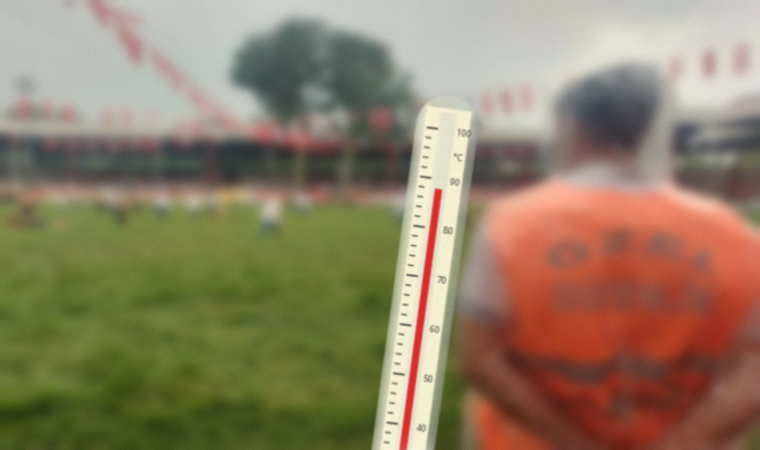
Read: 88 (°C)
